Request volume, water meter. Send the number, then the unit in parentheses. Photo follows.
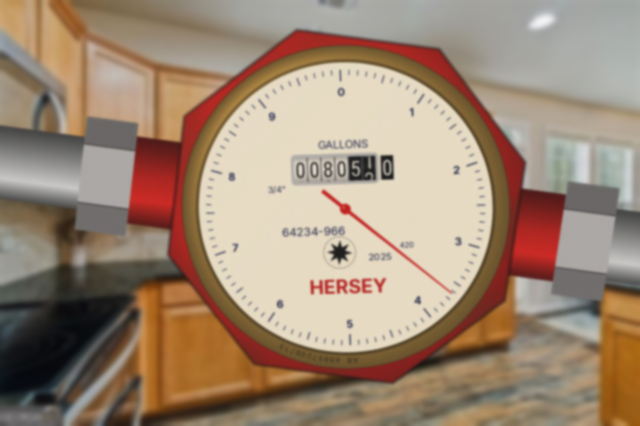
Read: 80513.6 (gal)
